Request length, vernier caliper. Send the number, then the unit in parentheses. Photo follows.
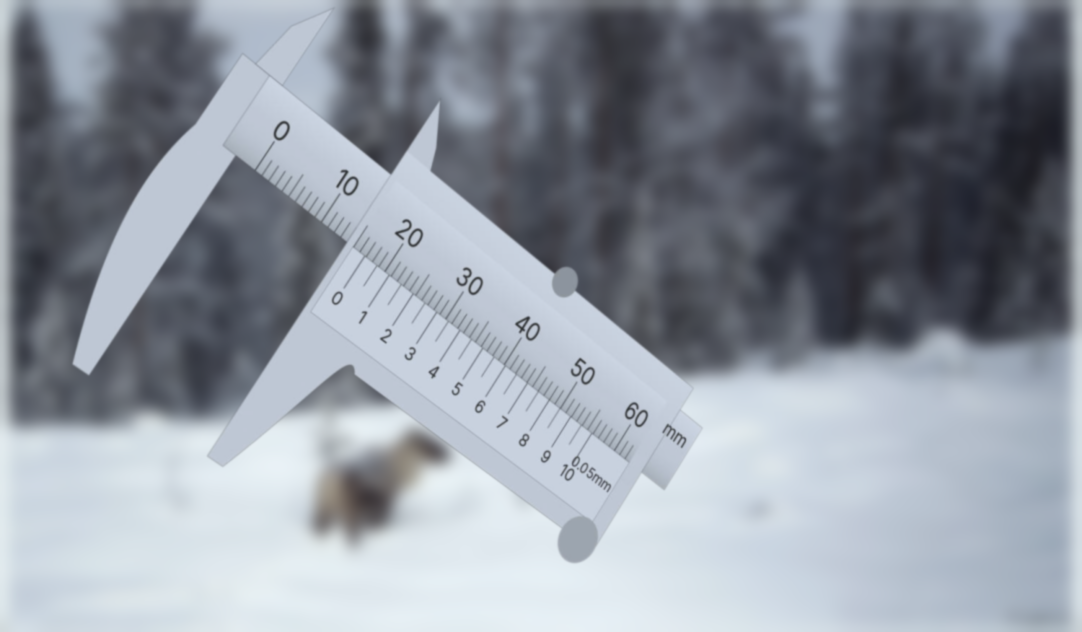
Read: 16.8 (mm)
